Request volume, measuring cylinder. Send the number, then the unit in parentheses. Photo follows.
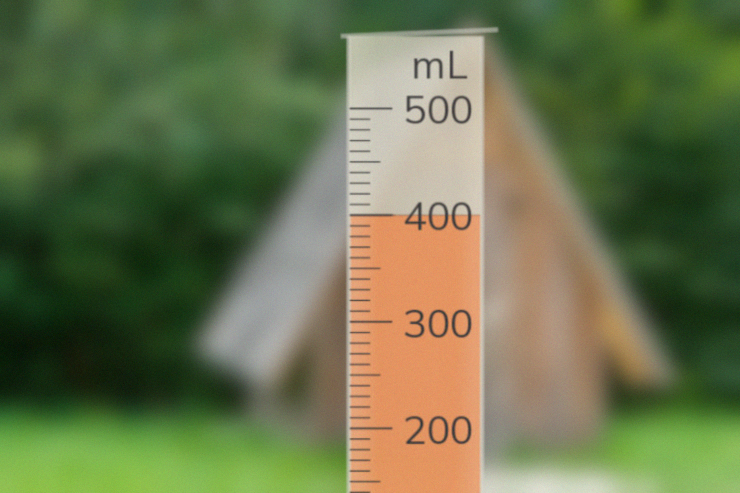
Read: 400 (mL)
